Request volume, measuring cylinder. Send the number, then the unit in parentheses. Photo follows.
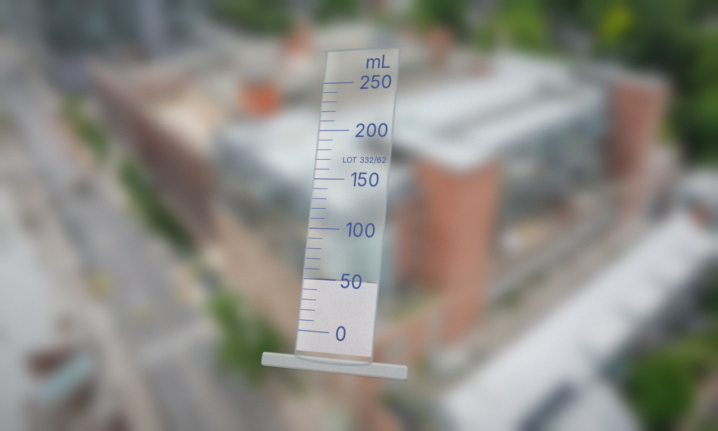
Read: 50 (mL)
